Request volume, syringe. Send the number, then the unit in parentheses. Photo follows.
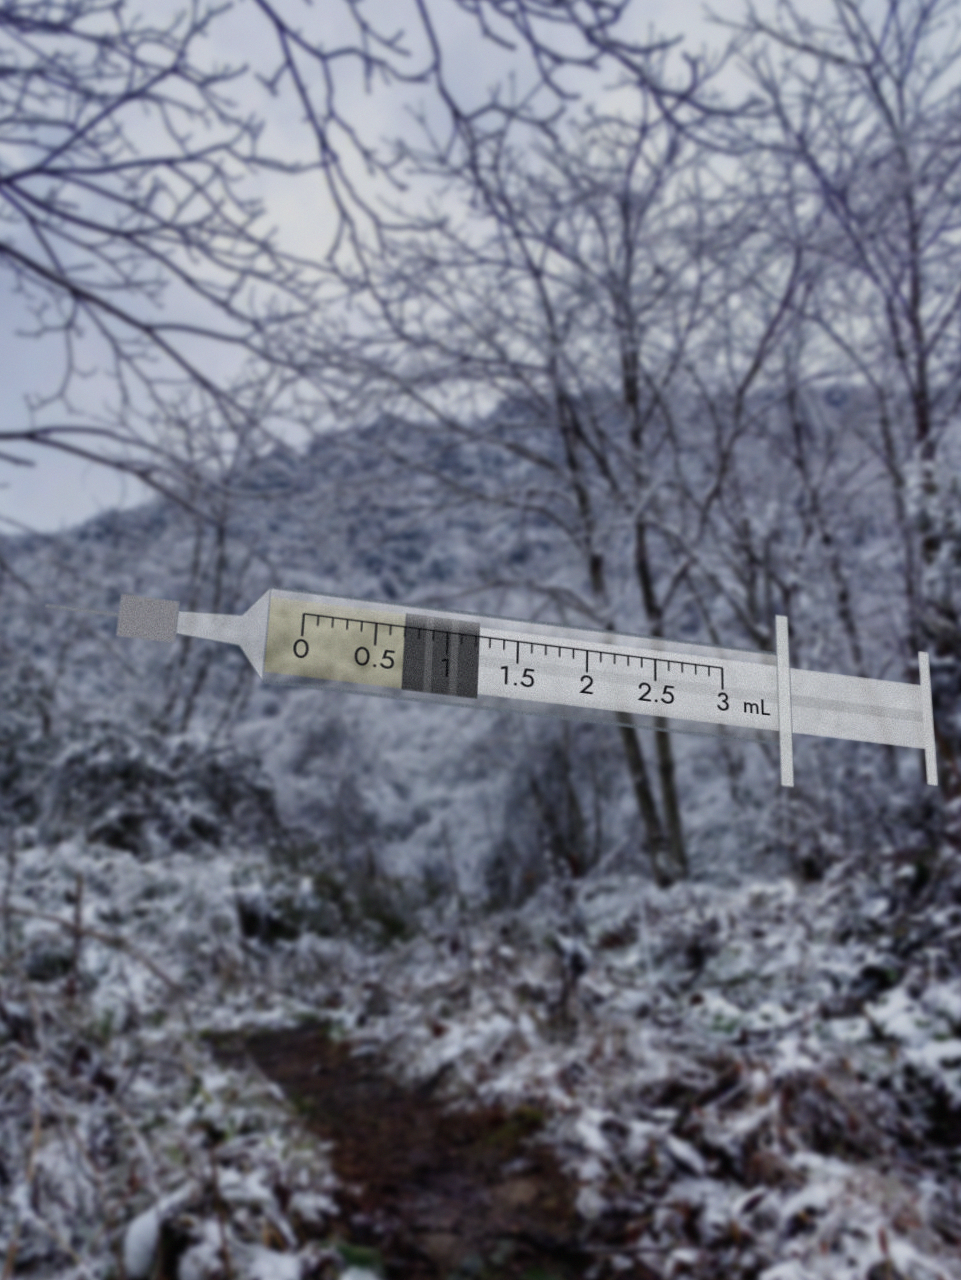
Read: 0.7 (mL)
